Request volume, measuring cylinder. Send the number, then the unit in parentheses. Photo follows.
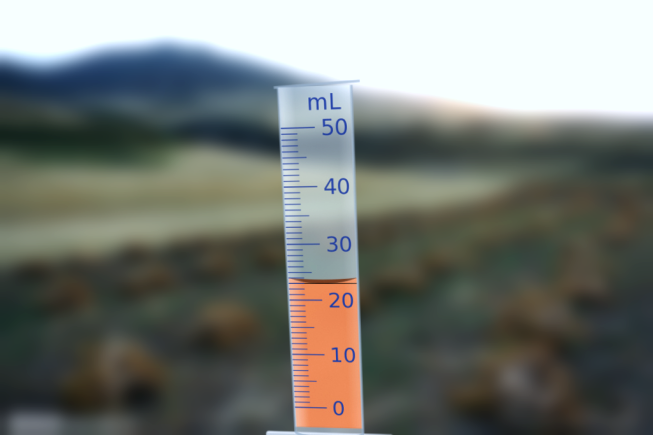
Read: 23 (mL)
